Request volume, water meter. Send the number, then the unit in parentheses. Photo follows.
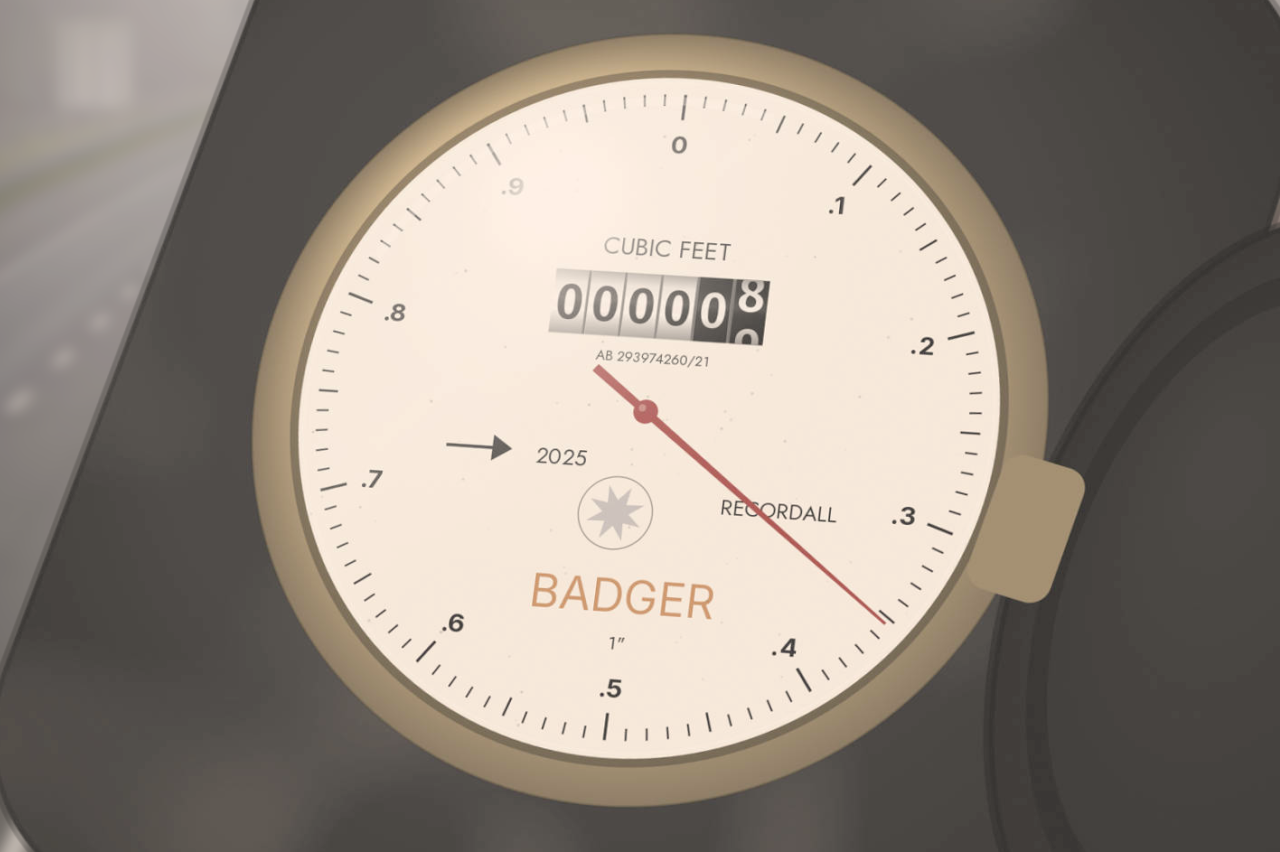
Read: 8.35 (ft³)
